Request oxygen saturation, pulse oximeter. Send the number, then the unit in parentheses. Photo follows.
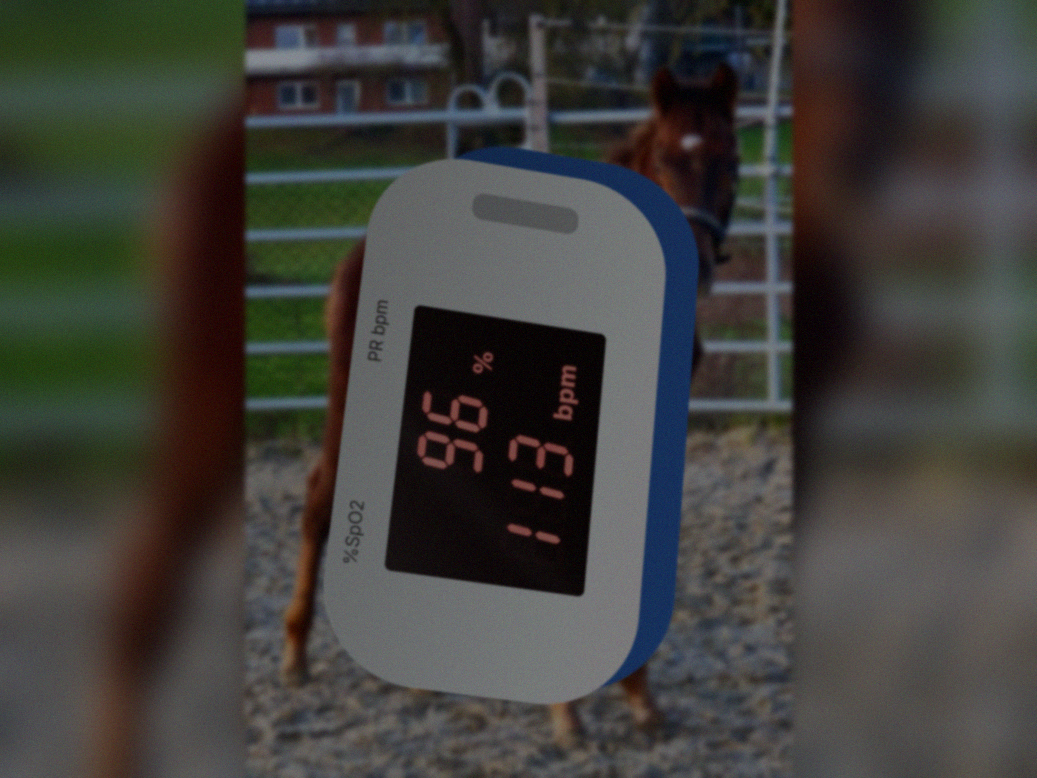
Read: 96 (%)
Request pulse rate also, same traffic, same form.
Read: 113 (bpm)
